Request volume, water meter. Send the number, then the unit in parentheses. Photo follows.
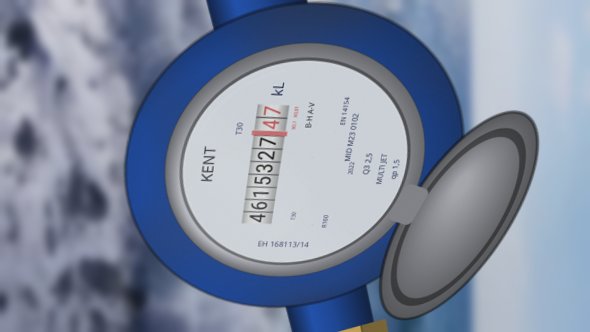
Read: 4615327.47 (kL)
